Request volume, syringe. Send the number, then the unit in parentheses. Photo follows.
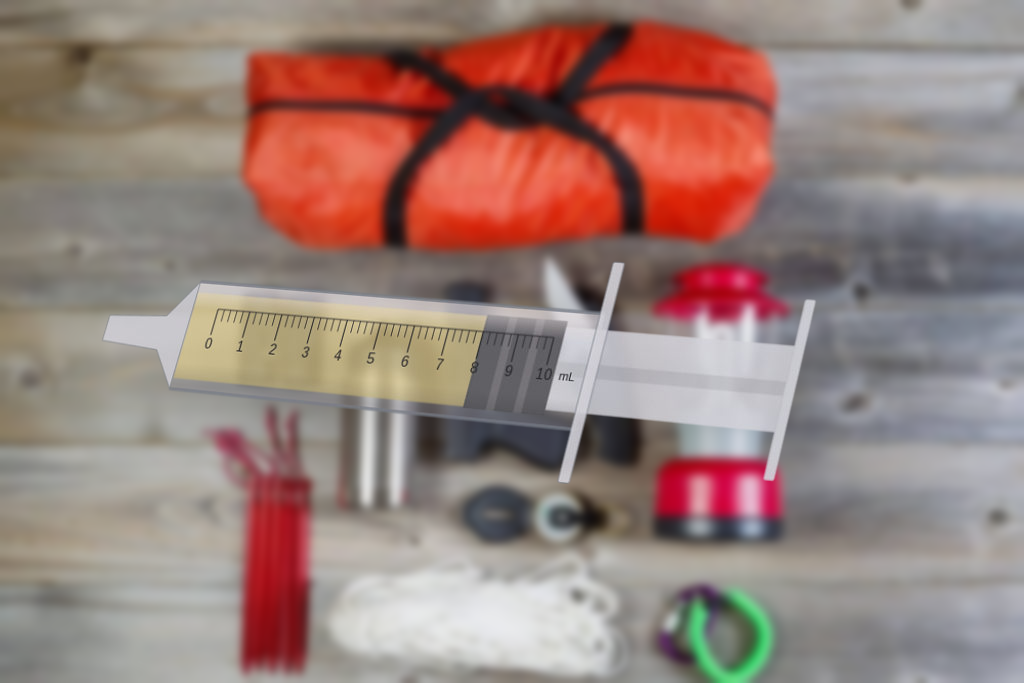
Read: 8 (mL)
